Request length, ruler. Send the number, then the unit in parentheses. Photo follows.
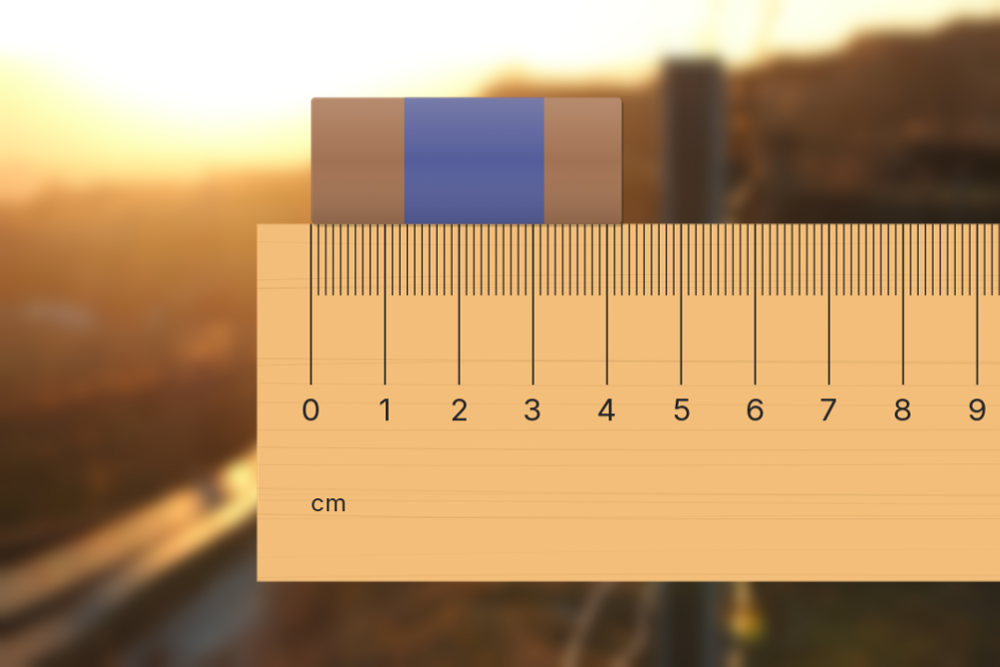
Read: 4.2 (cm)
